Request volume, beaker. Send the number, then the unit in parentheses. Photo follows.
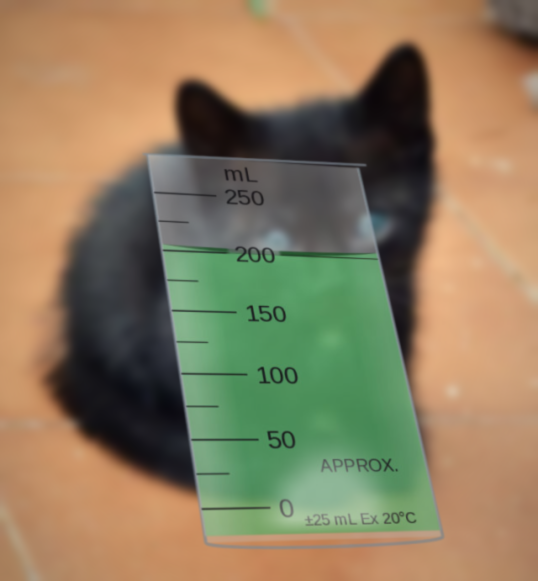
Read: 200 (mL)
